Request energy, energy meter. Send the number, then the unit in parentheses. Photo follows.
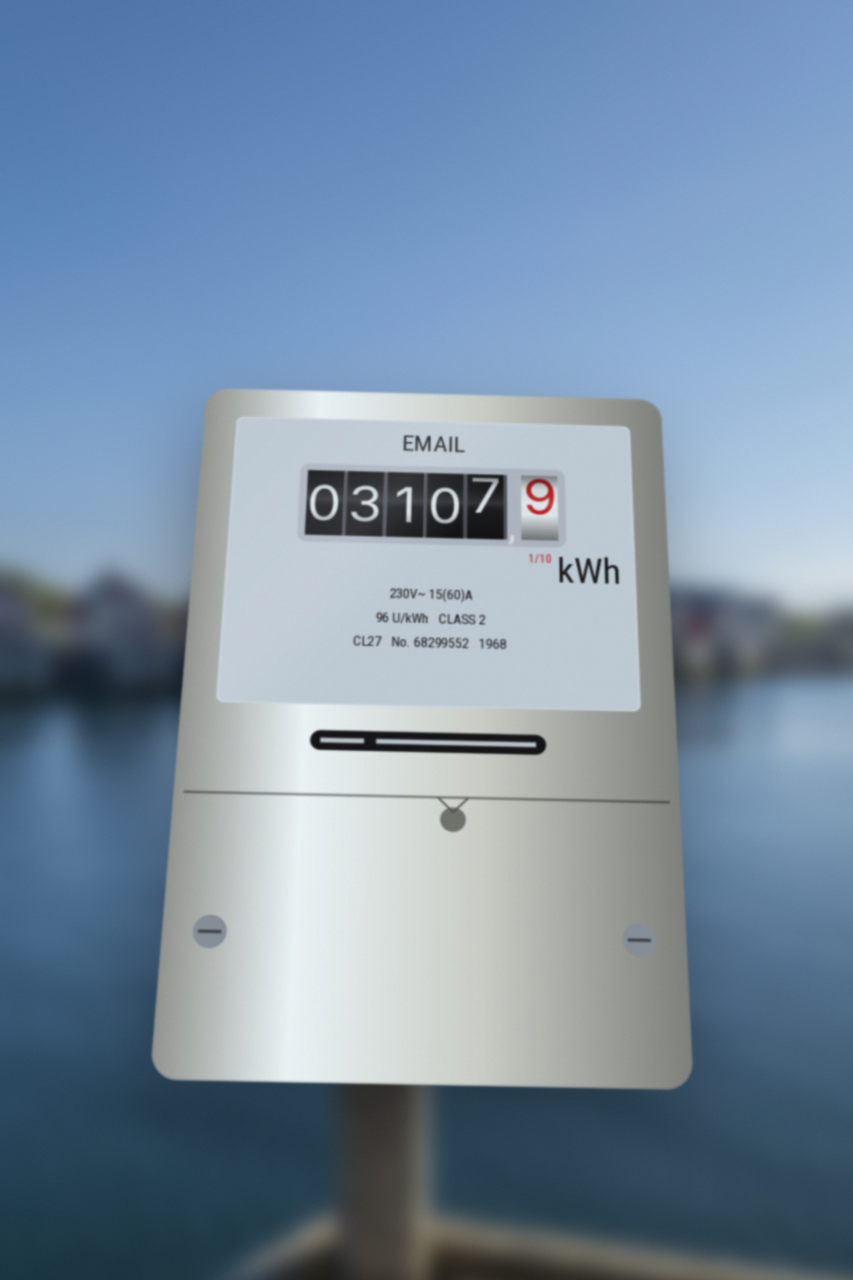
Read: 3107.9 (kWh)
